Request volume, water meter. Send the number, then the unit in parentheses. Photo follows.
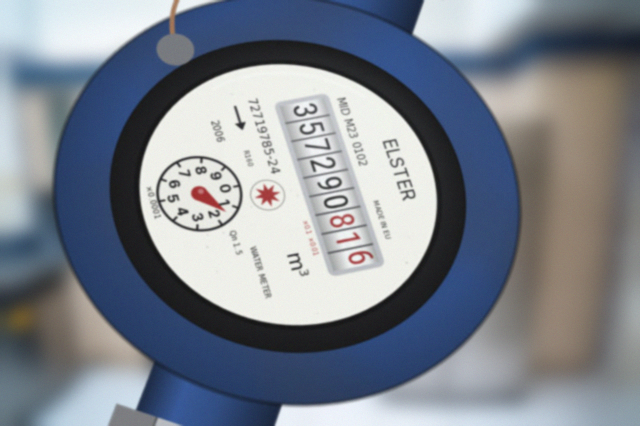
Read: 357290.8161 (m³)
